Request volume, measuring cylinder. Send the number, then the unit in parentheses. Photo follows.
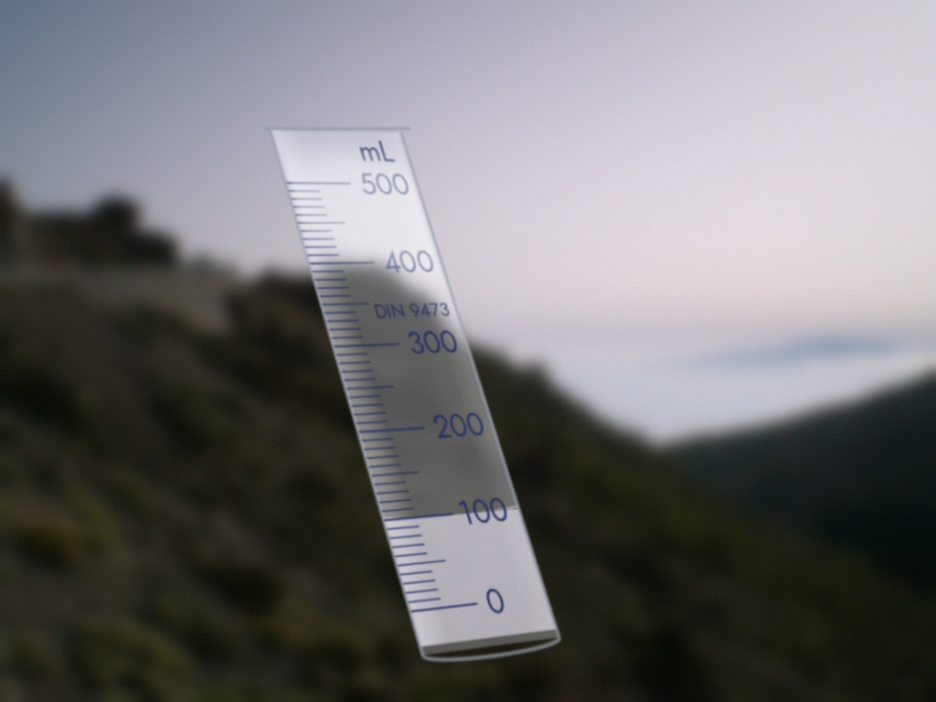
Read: 100 (mL)
